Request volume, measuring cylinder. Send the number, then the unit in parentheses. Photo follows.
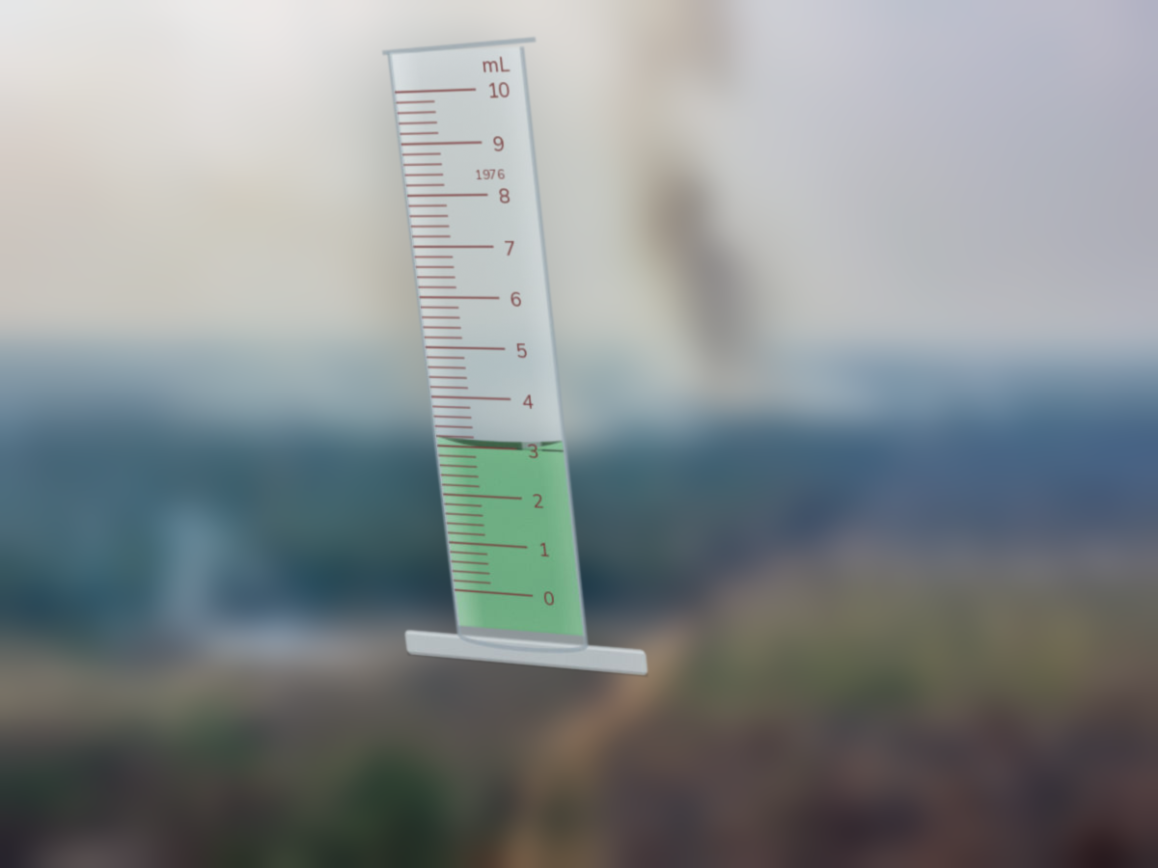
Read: 3 (mL)
